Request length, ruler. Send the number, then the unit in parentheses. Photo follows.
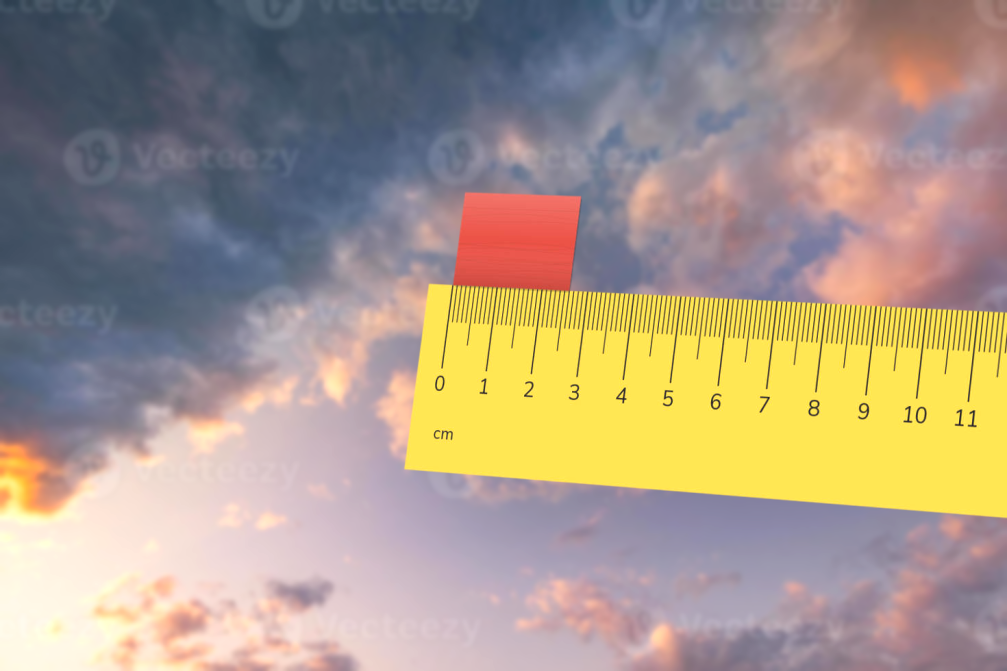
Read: 2.6 (cm)
